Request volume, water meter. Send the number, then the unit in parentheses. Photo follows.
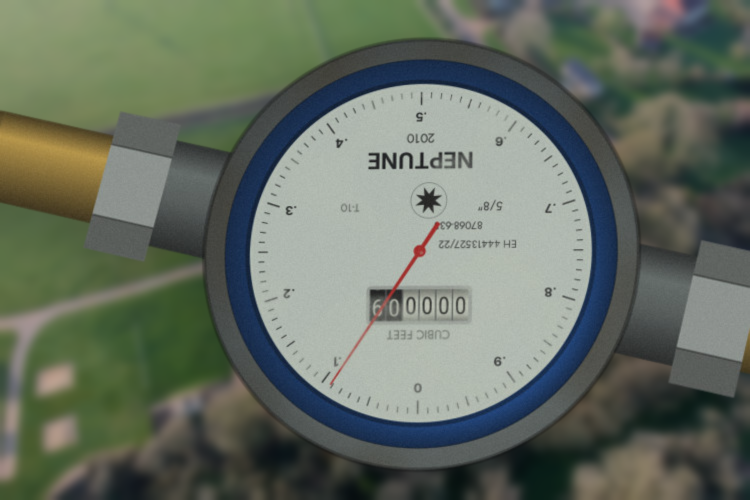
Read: 9.09 (ft³)
